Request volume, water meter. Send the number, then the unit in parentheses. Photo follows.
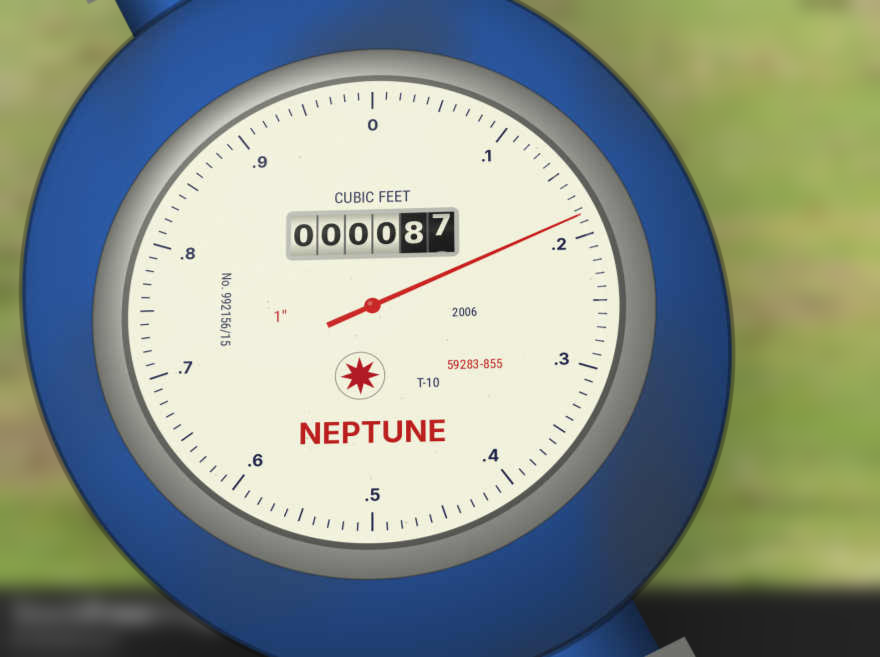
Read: 87.18 (ft³)
